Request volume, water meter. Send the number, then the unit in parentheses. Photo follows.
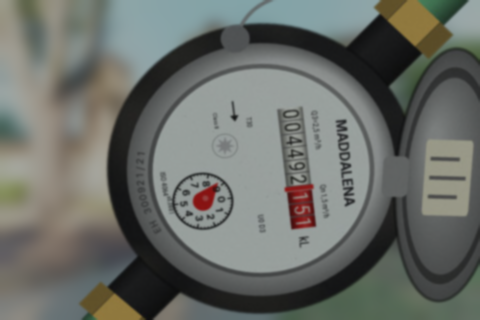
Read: 4492.1518 (kL)
